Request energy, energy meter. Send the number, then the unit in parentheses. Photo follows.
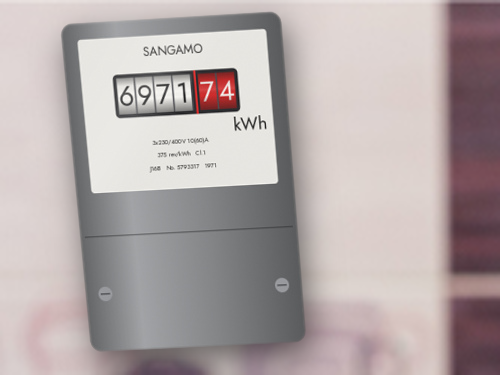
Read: 6971.74 (kWh)
